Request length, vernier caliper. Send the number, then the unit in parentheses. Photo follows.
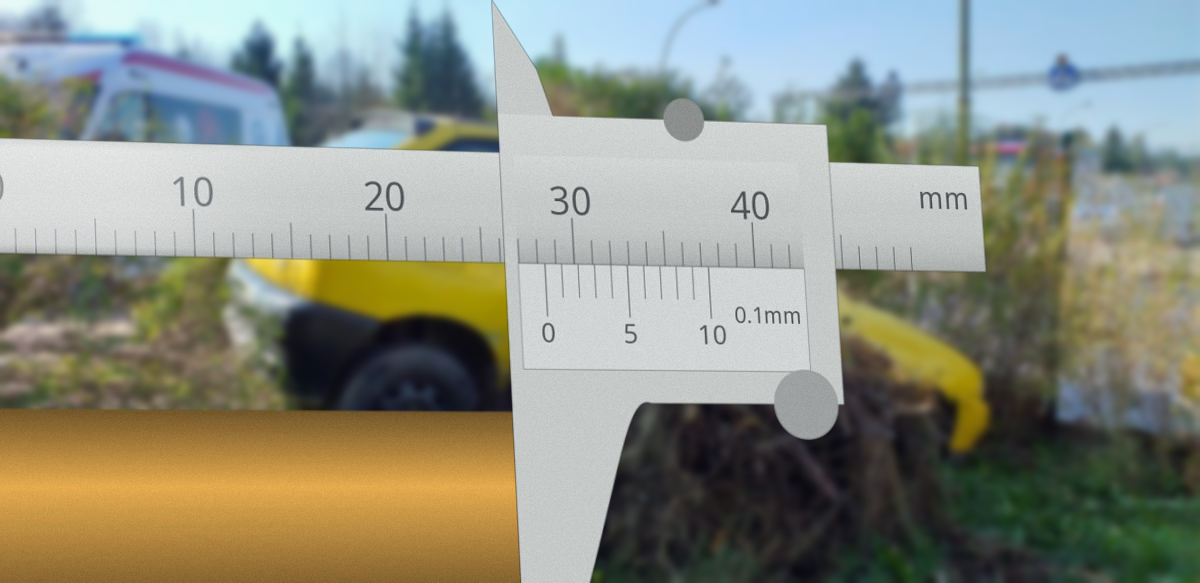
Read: 28.4 (mm)
